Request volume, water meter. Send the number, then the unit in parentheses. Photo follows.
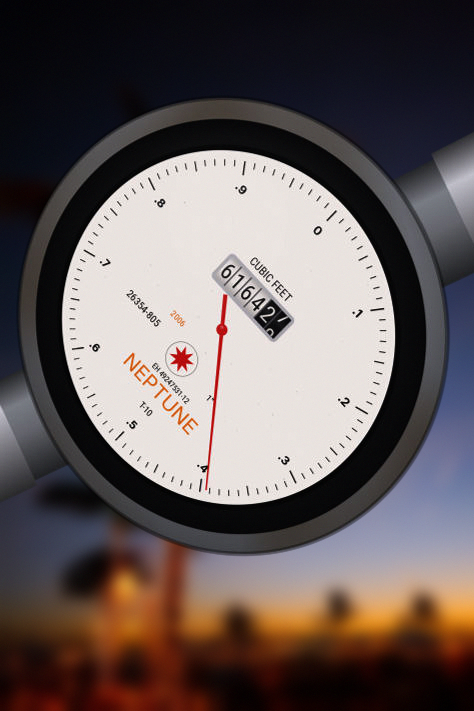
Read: 616427.39 (ft³)
